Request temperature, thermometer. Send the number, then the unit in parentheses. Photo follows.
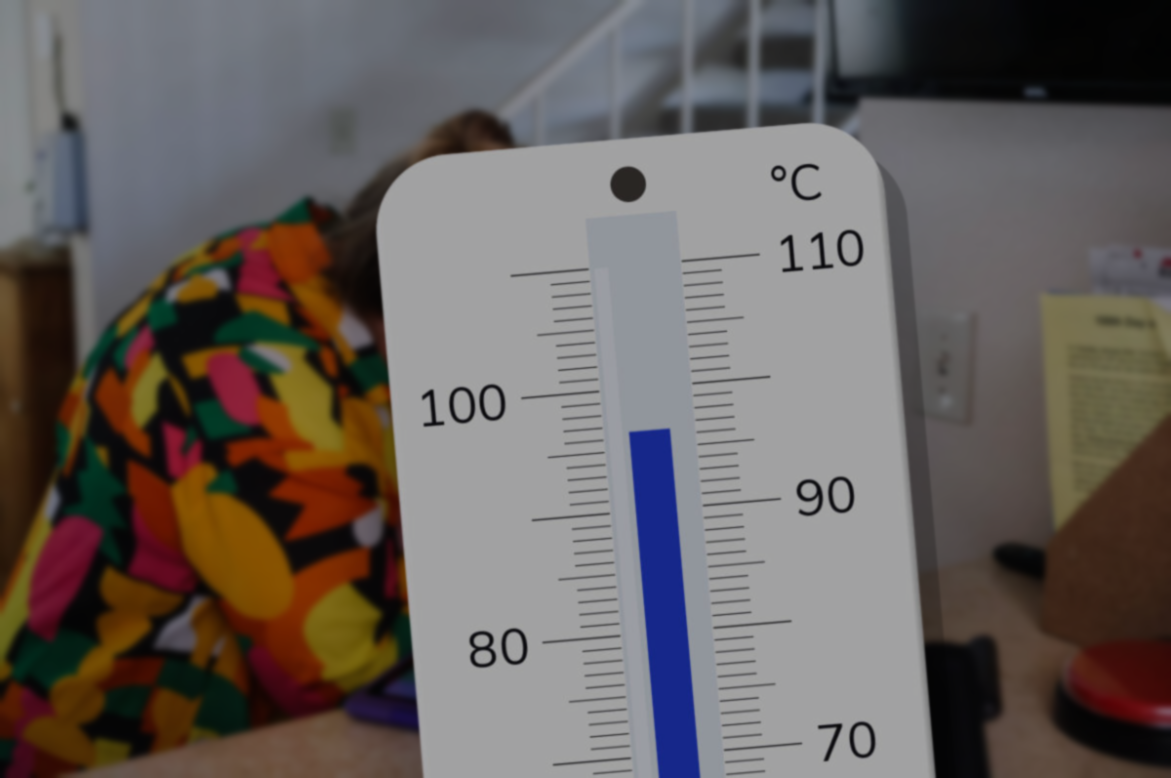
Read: 96.5 (°C)
